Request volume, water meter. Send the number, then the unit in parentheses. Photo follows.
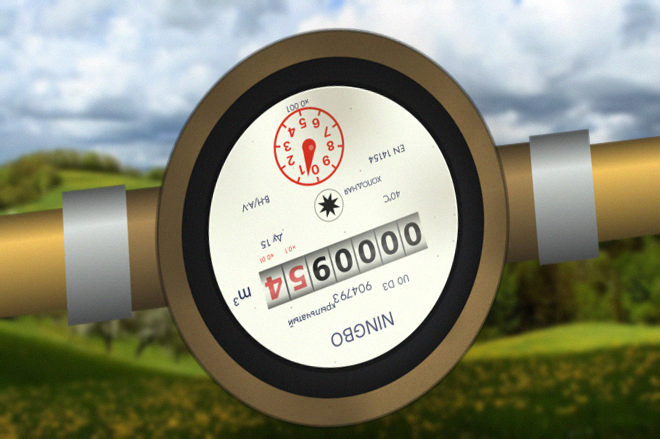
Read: 9.540 (m³)
